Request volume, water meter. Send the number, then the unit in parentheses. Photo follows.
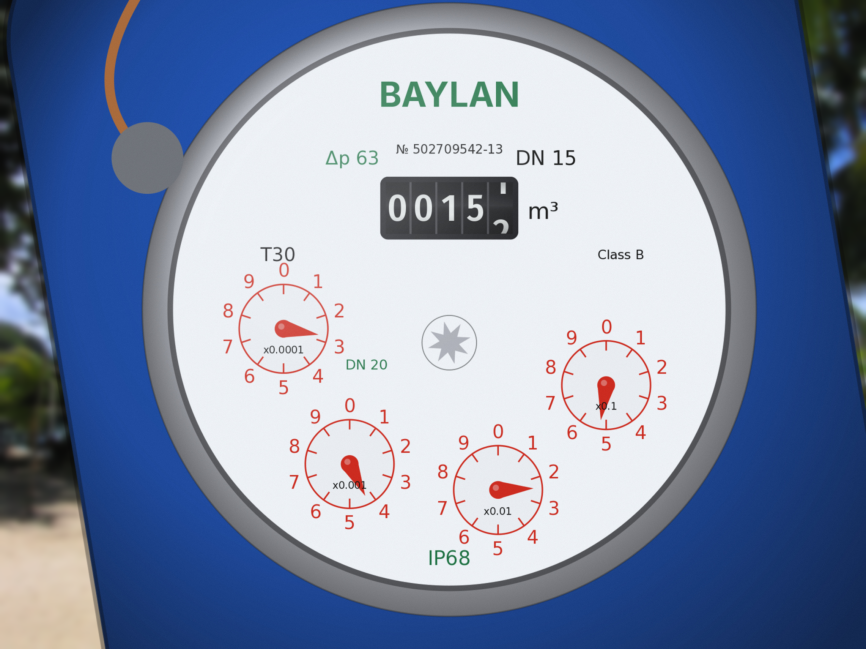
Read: 151.5242 (m³)
